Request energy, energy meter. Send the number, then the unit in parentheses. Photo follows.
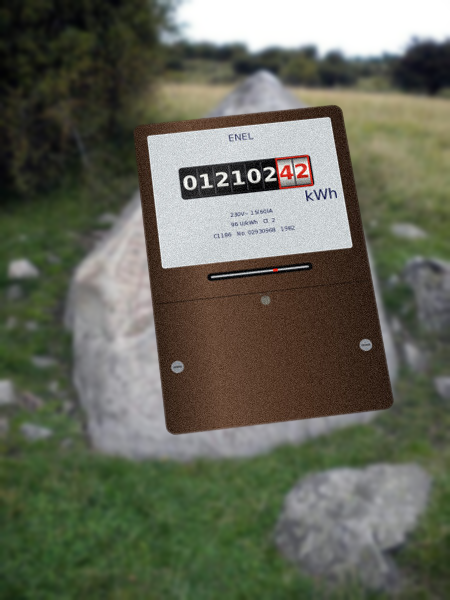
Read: 12102.42 (kWh)
